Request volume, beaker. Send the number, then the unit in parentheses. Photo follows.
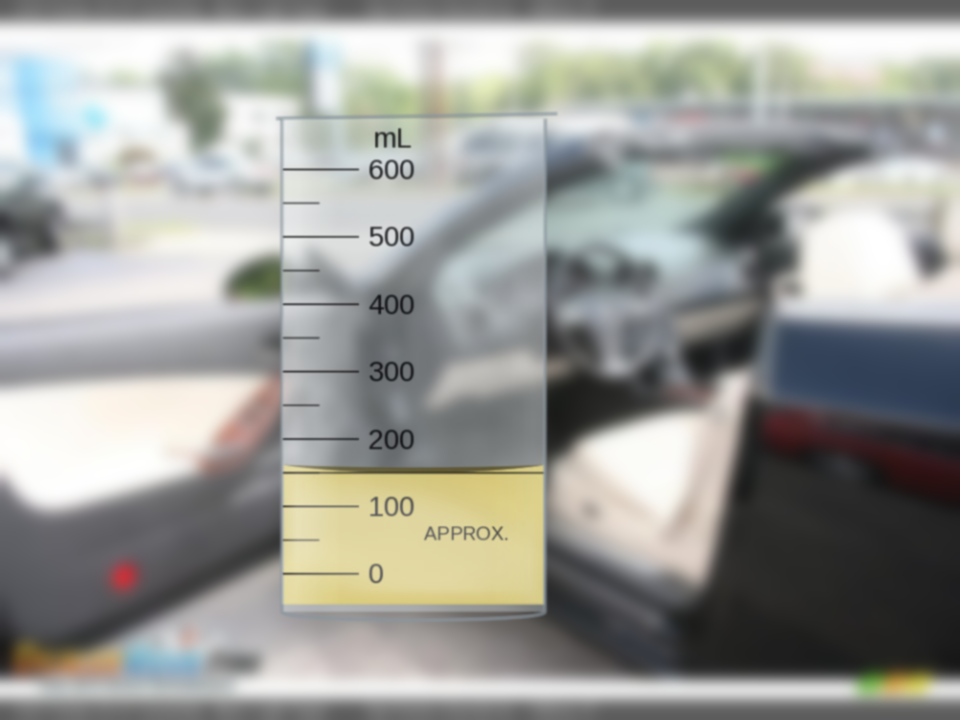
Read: 150 (mL)
